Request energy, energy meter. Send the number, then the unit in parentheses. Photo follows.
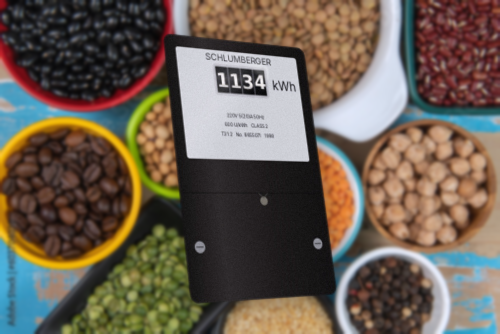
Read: 1134 (kWh)
